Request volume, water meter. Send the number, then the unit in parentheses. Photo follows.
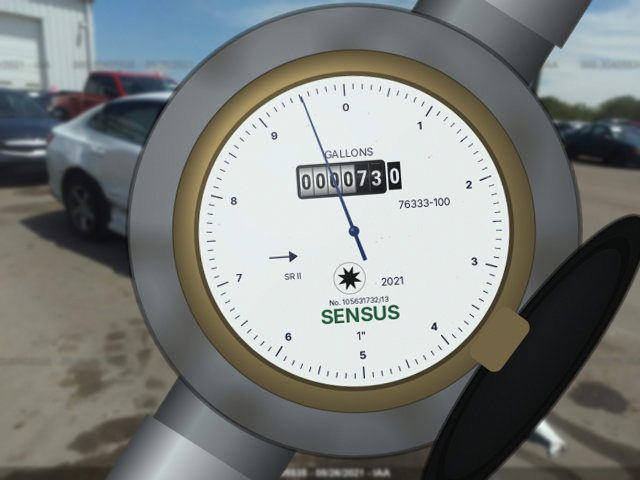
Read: 729.5 (gal)
